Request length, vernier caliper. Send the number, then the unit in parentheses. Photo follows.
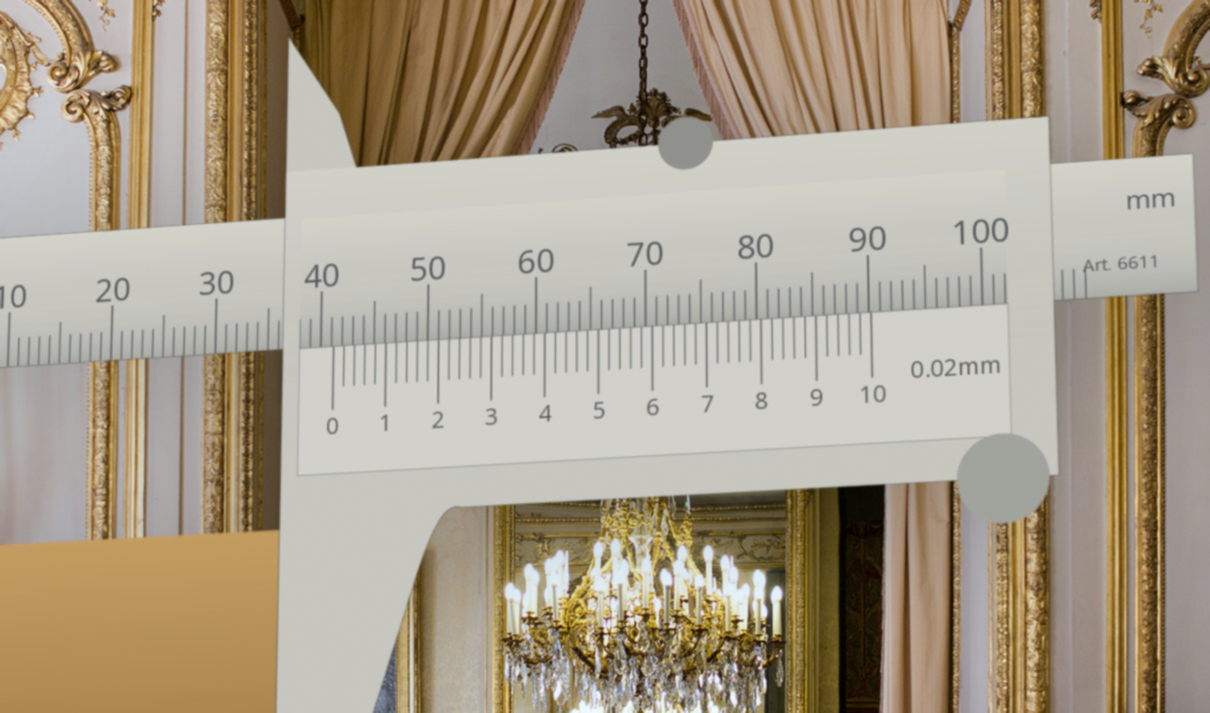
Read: 41.2 (mm)
